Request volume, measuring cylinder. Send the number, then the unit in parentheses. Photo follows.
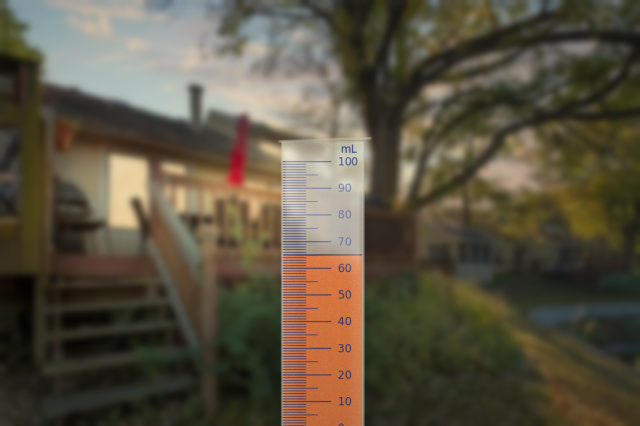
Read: 65 (mL)
